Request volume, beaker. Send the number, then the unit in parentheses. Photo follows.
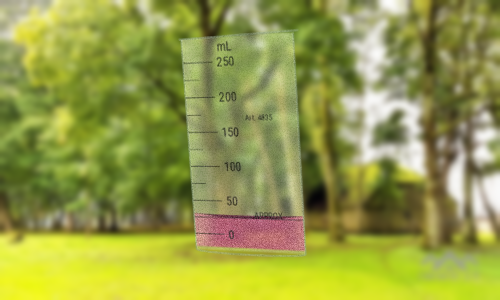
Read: 25 (mL)
